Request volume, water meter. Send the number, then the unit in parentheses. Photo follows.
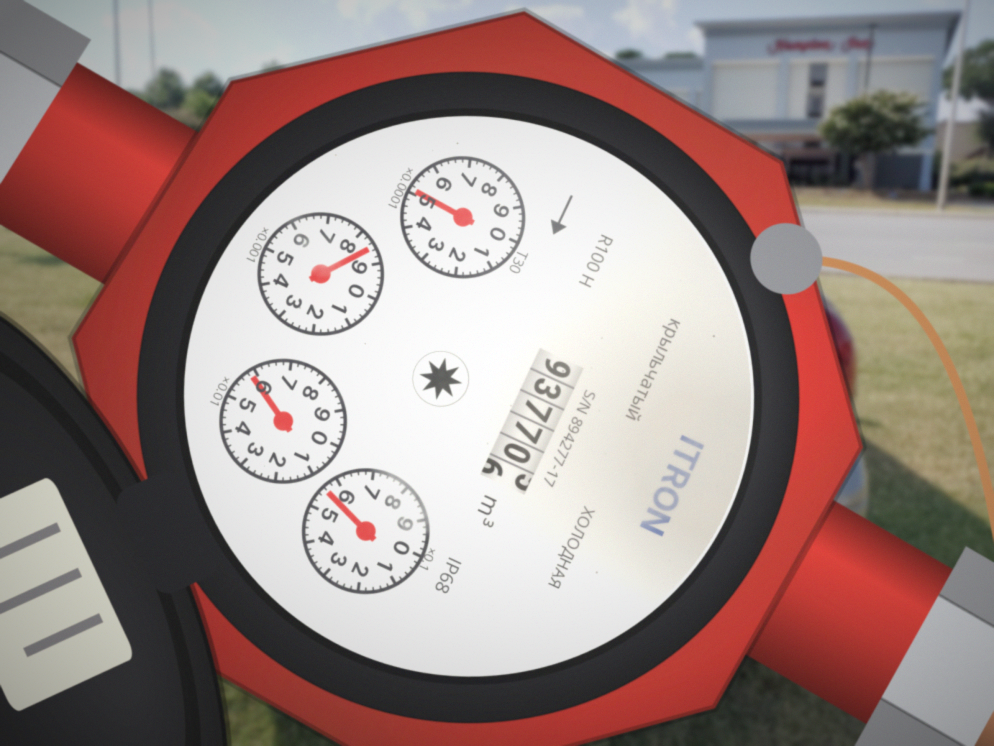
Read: 937705.5585 (m³)
